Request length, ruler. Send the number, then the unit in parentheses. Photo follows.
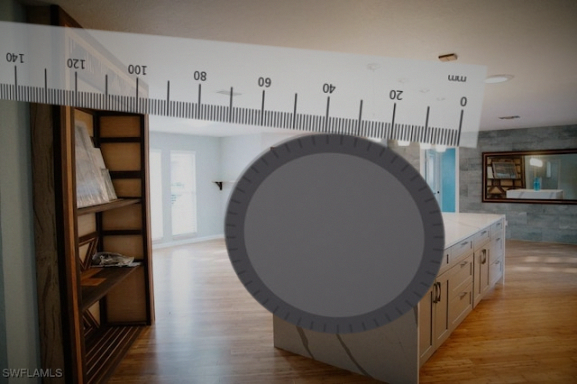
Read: 70 (mm)
